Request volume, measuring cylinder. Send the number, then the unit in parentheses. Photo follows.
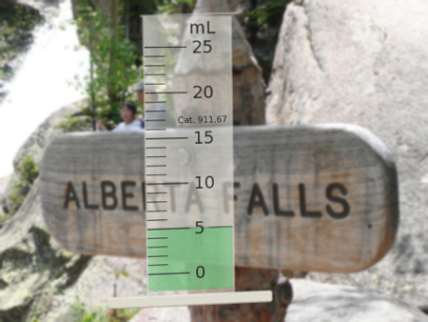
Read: 5 (mL)
